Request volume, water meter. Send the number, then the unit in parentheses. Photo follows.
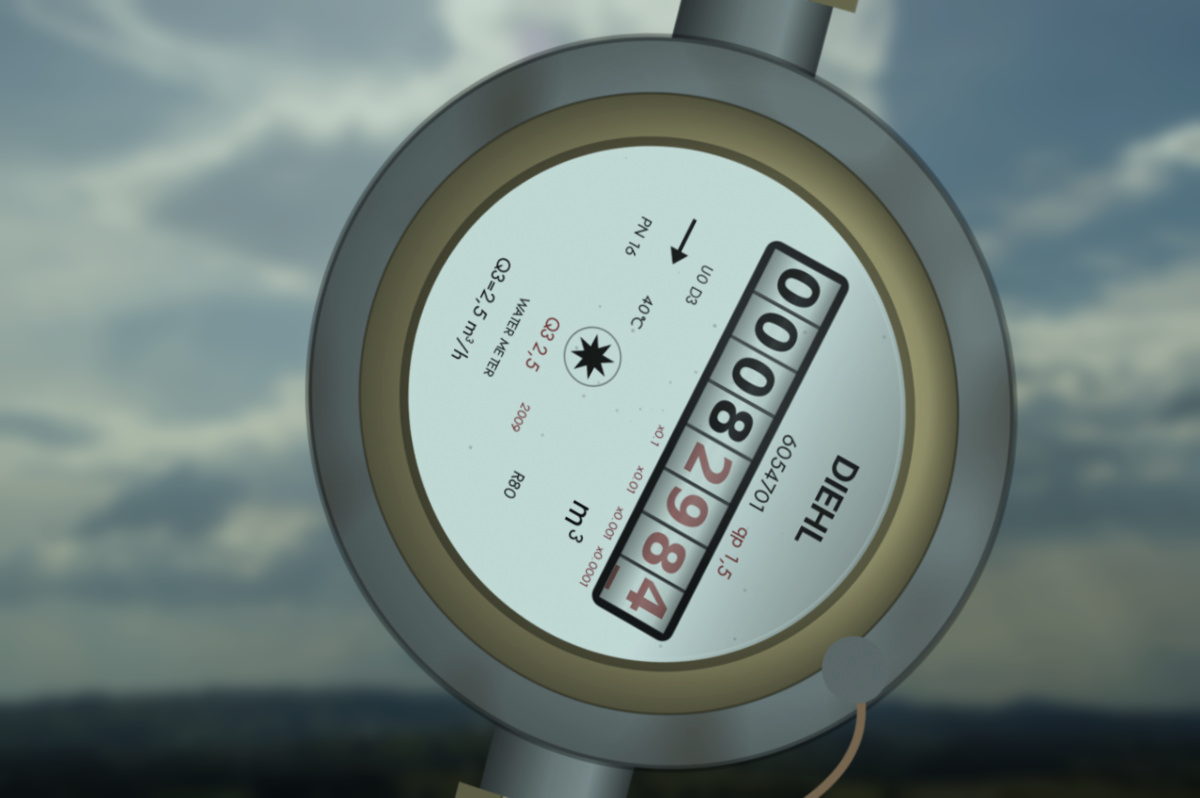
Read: 8.2984 (m³)
